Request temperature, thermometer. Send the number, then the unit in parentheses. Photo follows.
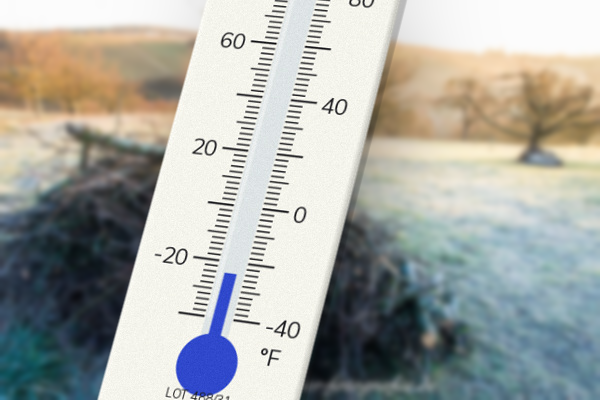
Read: -24 (°F)
